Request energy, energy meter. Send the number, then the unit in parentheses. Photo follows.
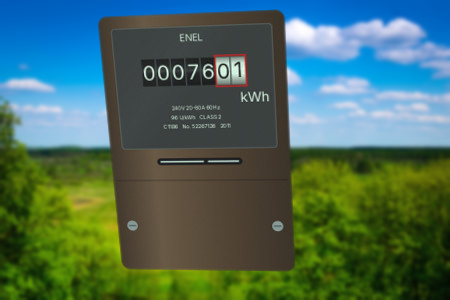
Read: 76.01 (kWh)
